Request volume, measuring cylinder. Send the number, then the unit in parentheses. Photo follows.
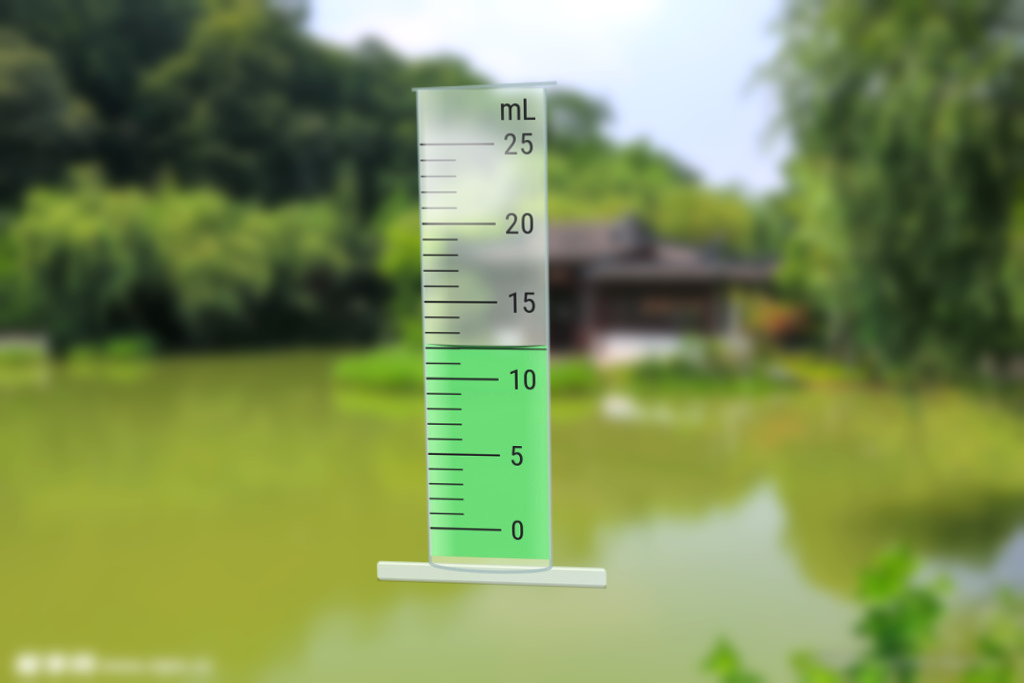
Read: 12 (mL)
